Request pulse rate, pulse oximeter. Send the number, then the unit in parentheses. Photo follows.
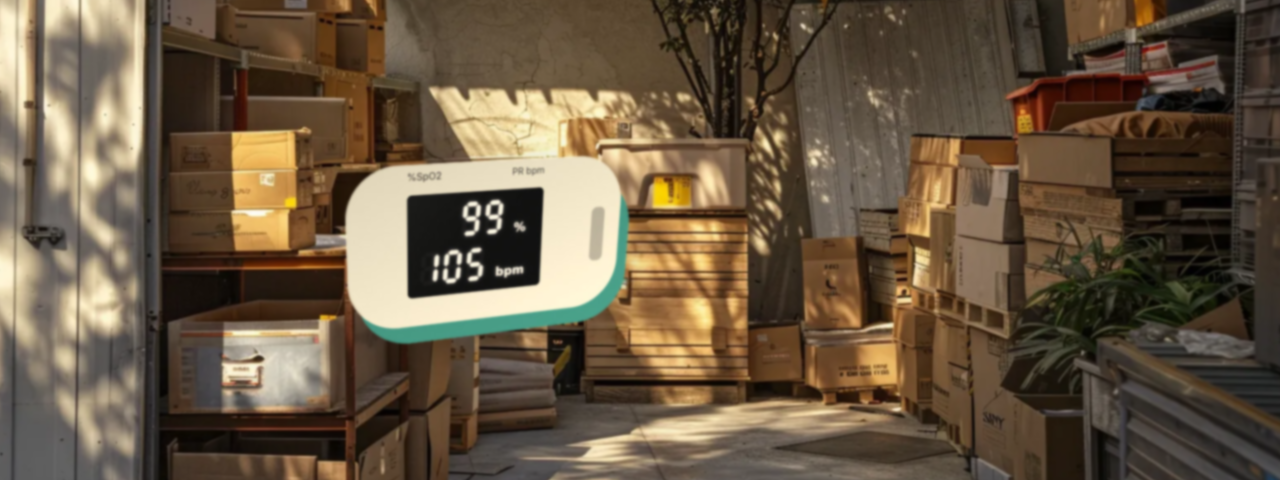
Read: 105 (bpm)
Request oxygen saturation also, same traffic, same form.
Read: 99 (%)
